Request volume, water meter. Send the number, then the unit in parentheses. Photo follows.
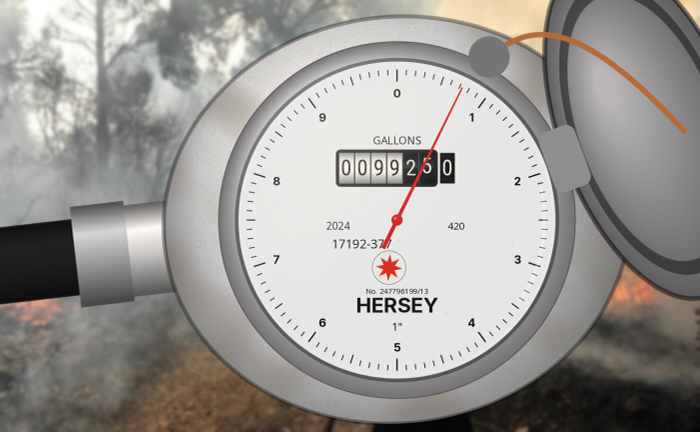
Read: 99250.7 (gal)
